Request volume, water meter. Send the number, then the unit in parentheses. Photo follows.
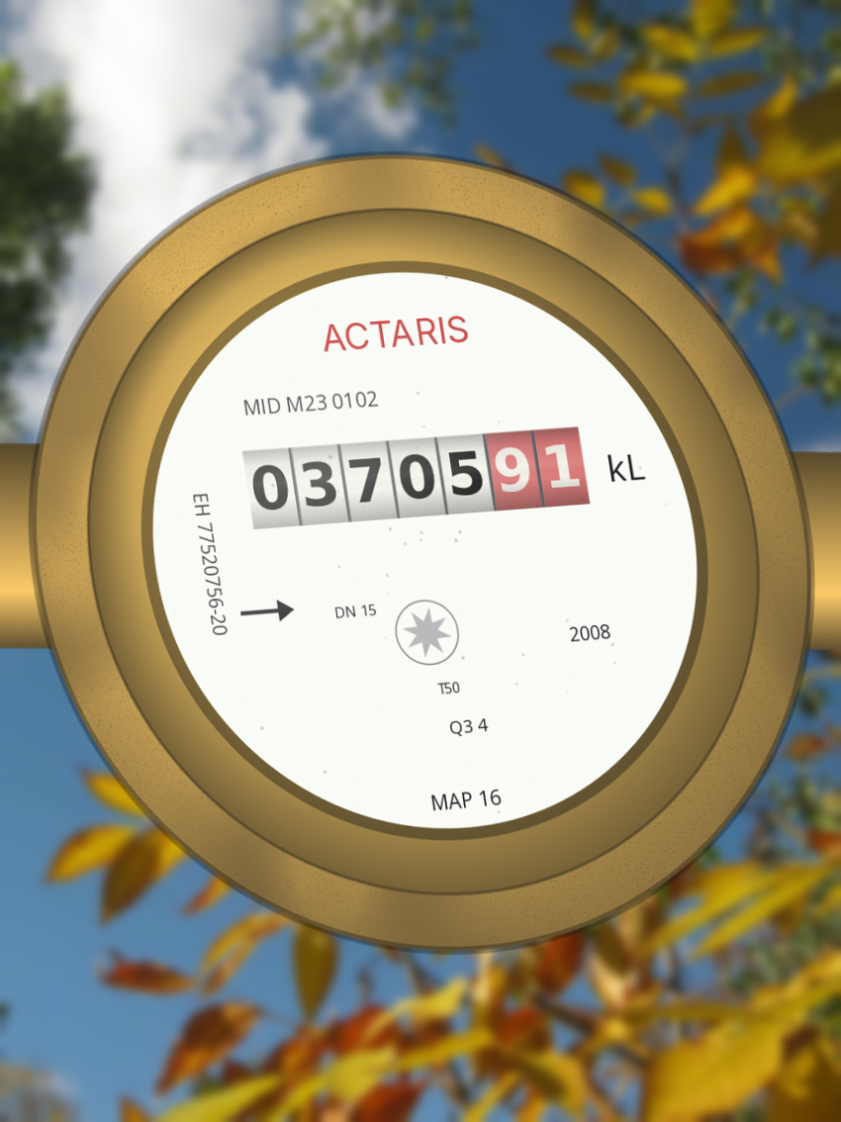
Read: 3705.91 (kL)
